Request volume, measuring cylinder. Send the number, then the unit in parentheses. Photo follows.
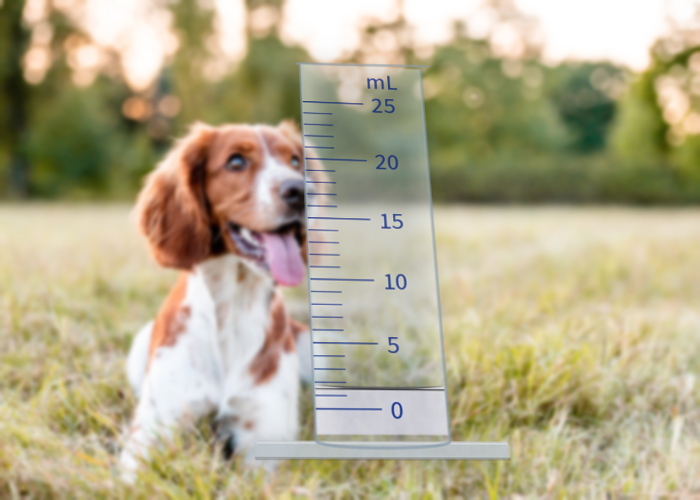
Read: 1.5 (mL)
